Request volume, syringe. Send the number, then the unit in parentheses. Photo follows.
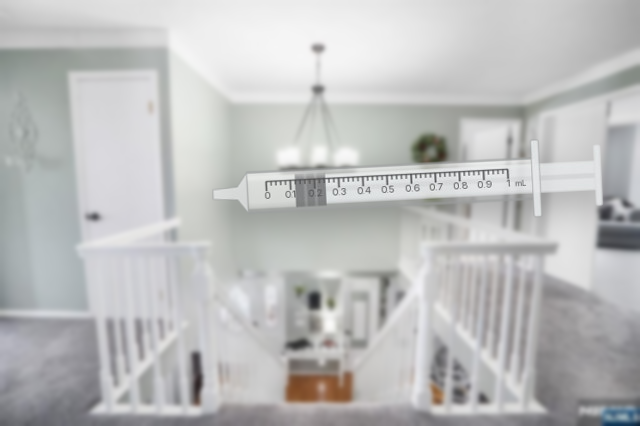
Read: 0.12 (mL)
